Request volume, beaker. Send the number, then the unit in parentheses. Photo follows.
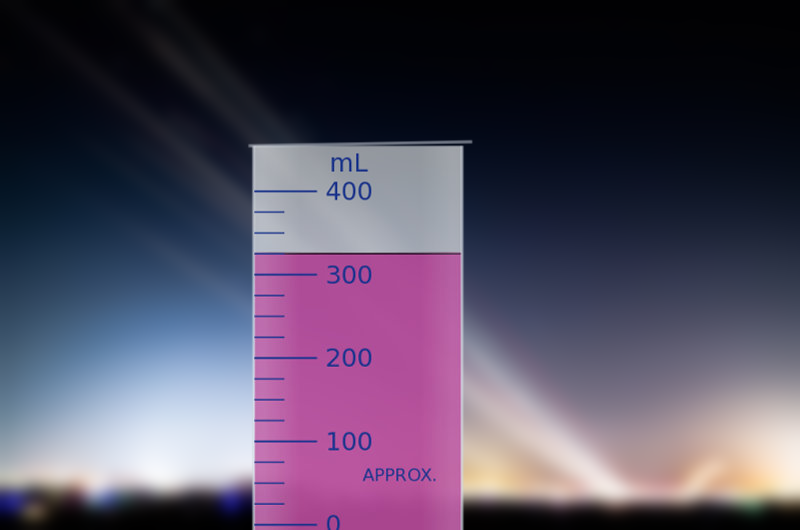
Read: 325 (mL)
